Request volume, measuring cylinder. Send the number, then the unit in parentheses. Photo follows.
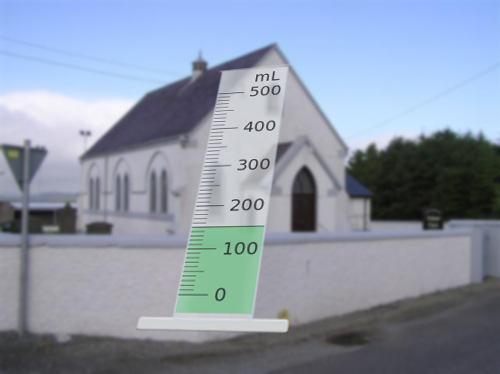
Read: 150 (mL)
